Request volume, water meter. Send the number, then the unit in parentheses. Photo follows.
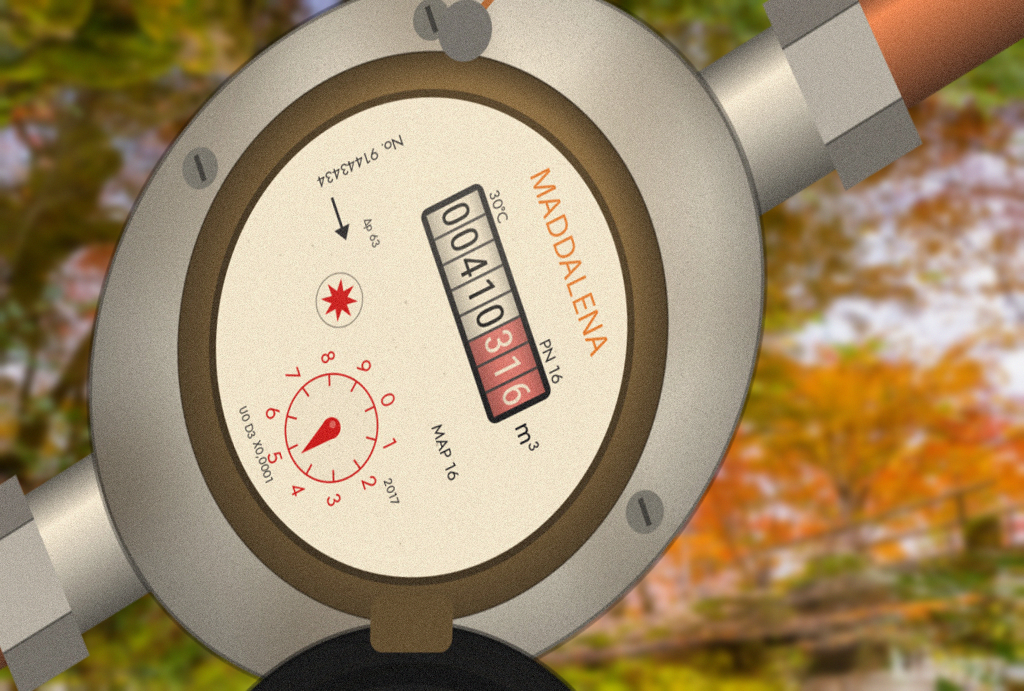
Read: 410.3164 (m³)
